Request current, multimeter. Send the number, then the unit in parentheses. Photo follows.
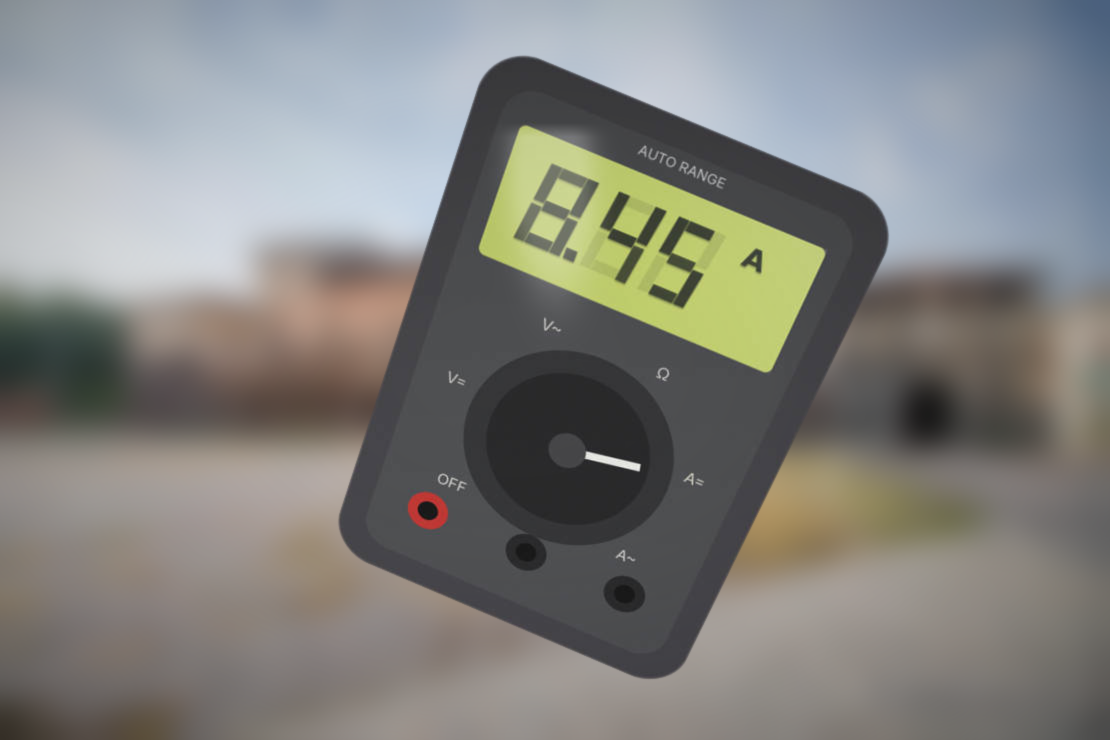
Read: 8.45 (A)
